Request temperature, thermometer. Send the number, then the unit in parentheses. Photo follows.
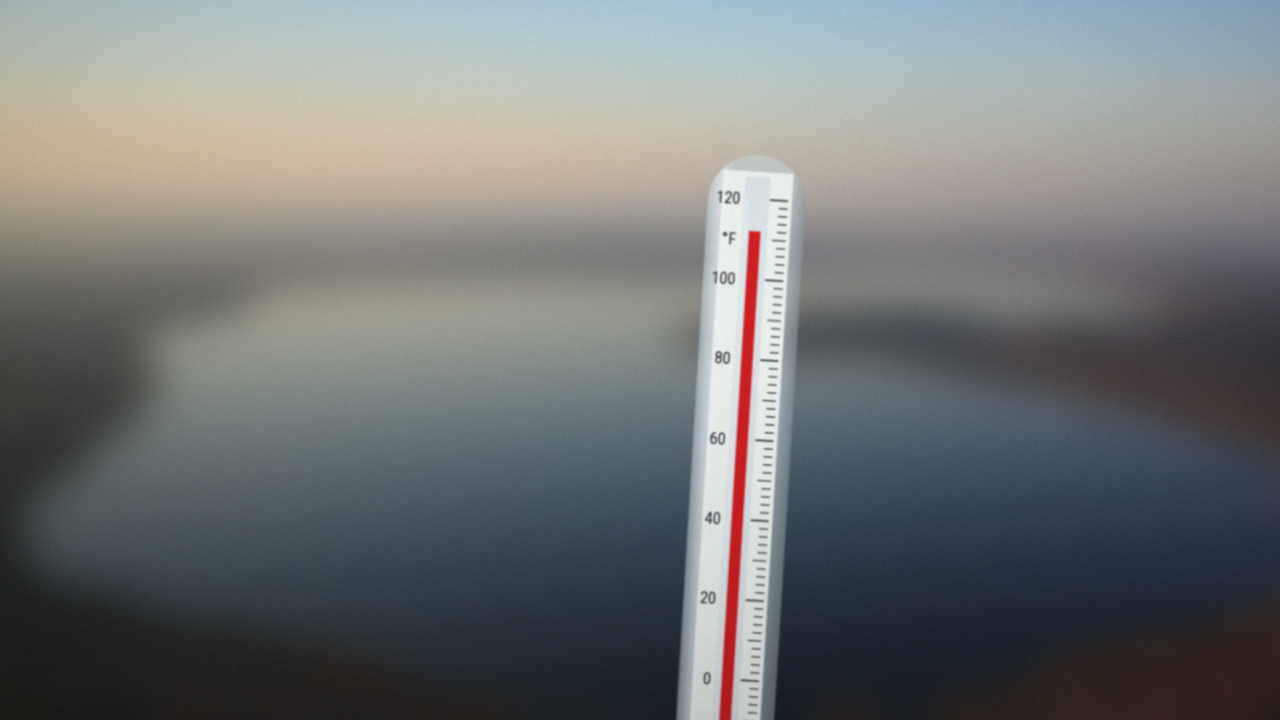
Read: 112 (°F)
